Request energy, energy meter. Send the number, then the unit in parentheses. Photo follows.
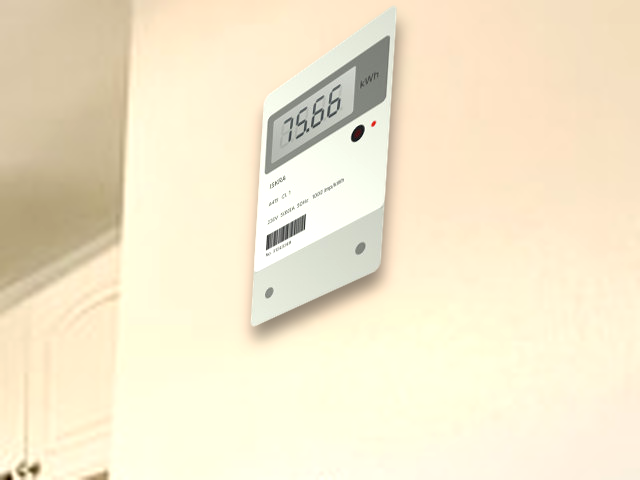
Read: 75.66 (kWh)
